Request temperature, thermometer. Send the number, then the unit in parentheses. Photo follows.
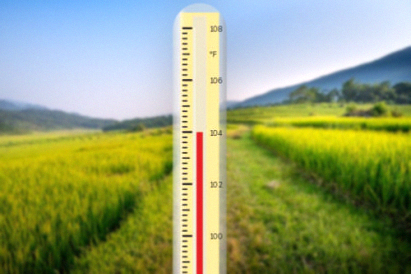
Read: 104 (°F)
